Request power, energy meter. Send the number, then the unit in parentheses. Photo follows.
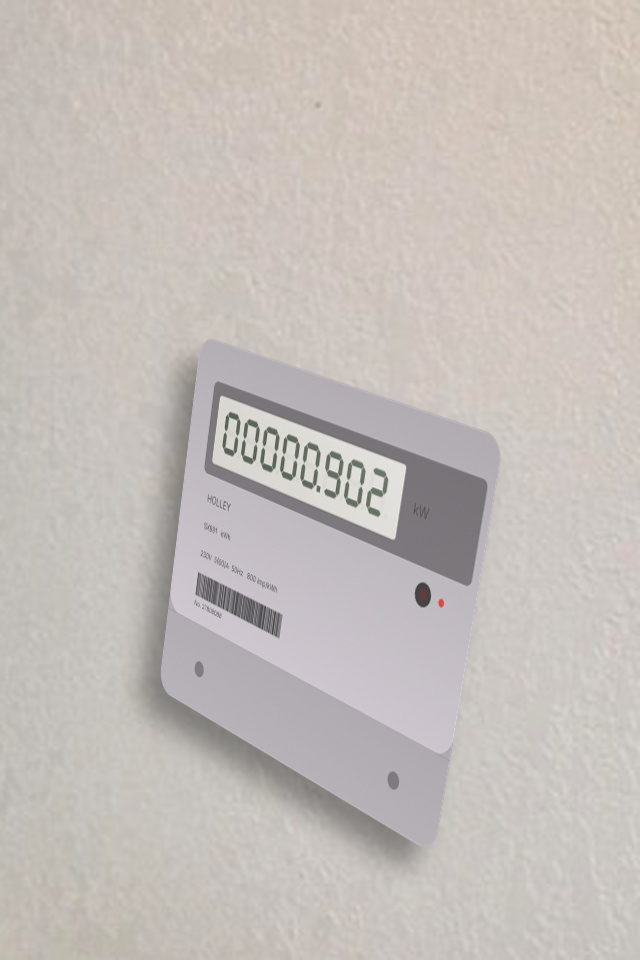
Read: 0.902 (kW)
